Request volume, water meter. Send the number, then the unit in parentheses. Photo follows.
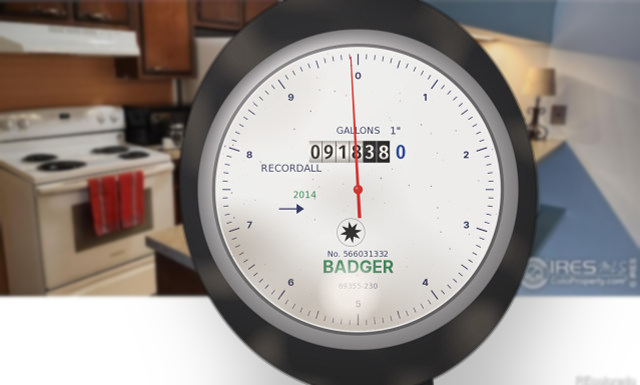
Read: 918379.9 (gal)
